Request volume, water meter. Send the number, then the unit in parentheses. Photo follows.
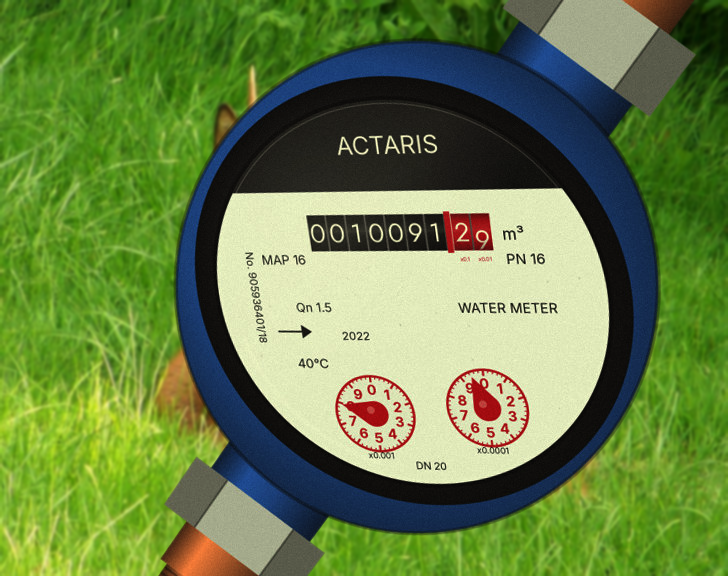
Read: 10091.2879 (m³)
